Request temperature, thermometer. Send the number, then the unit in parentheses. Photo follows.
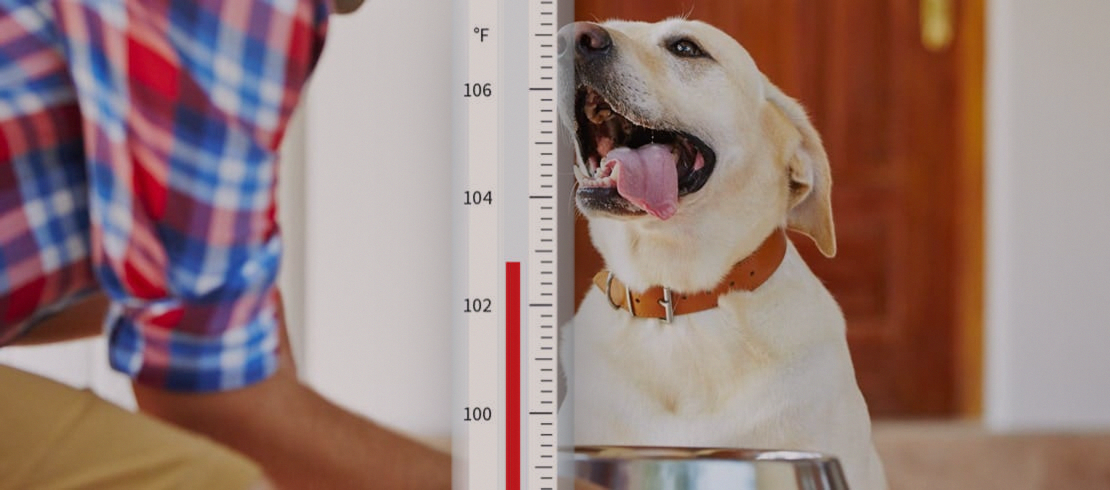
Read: 102.8 (°F)
